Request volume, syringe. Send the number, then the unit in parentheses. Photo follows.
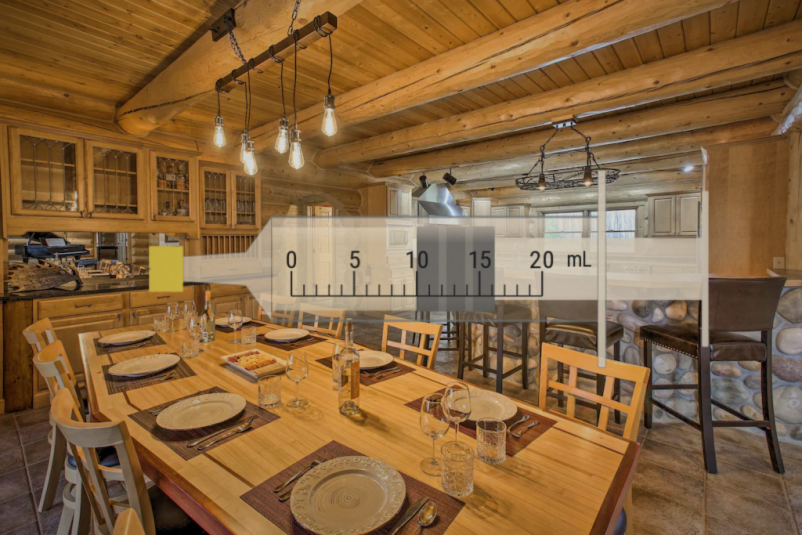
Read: 10 (mL)
